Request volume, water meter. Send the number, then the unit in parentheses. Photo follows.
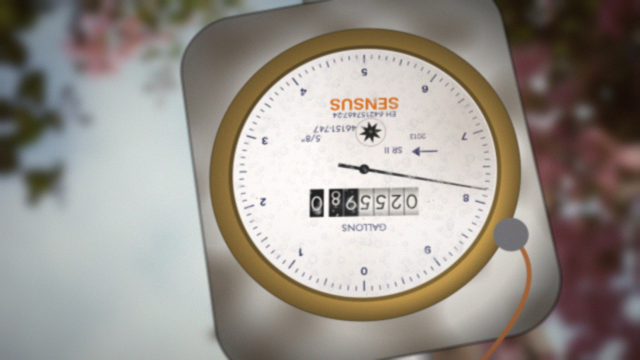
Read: 255977.8 (gal)
